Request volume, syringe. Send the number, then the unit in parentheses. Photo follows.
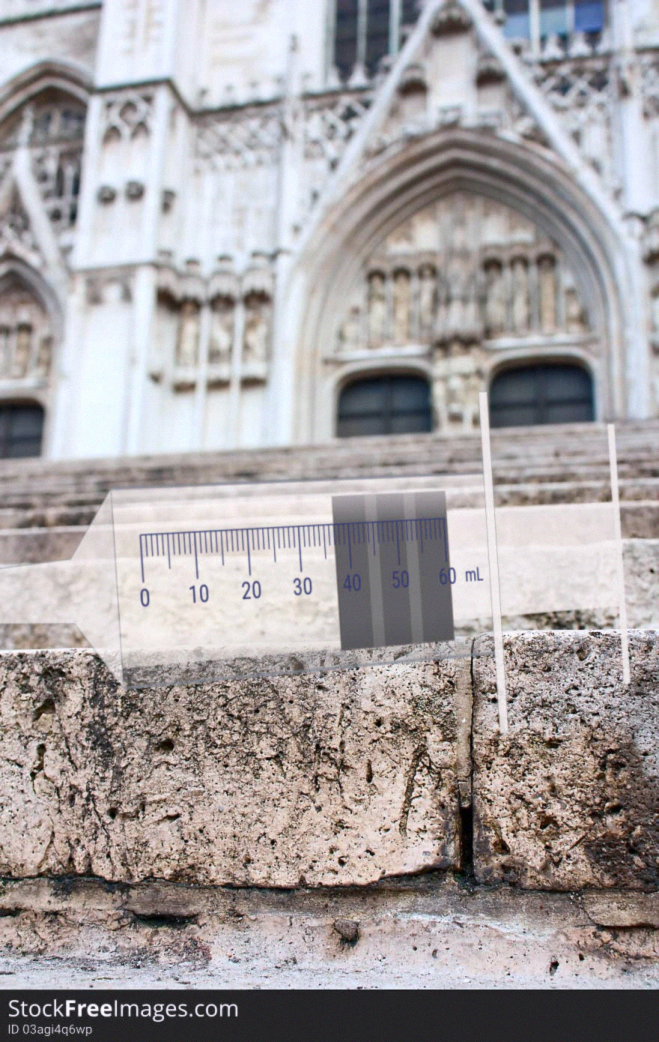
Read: 37 (mL)
